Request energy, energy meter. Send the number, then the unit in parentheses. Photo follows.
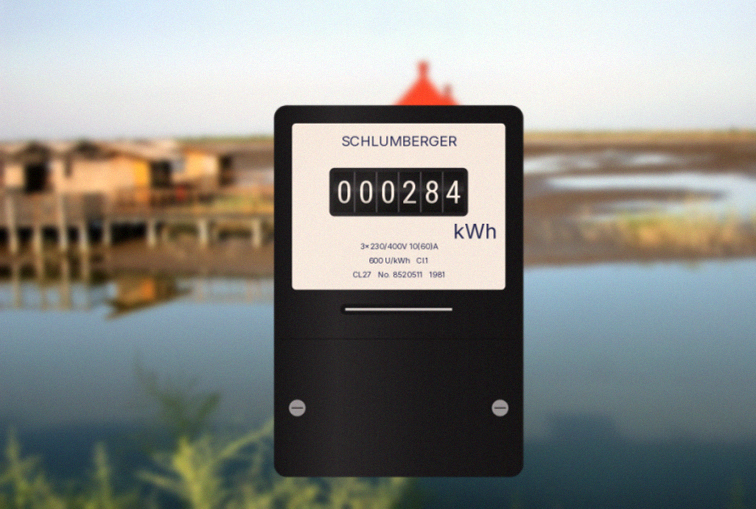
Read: 284 (kWh)
